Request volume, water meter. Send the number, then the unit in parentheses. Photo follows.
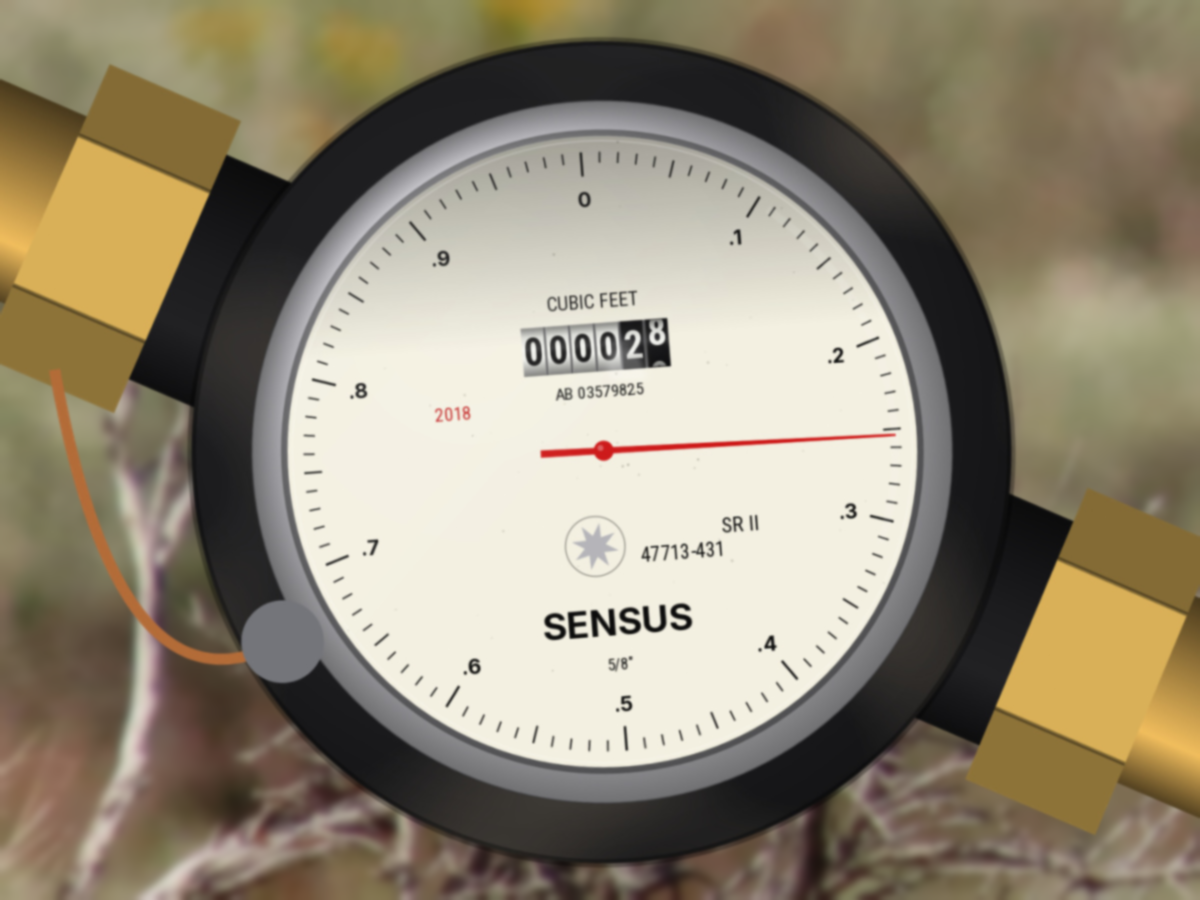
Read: 28.25 (ft³)
